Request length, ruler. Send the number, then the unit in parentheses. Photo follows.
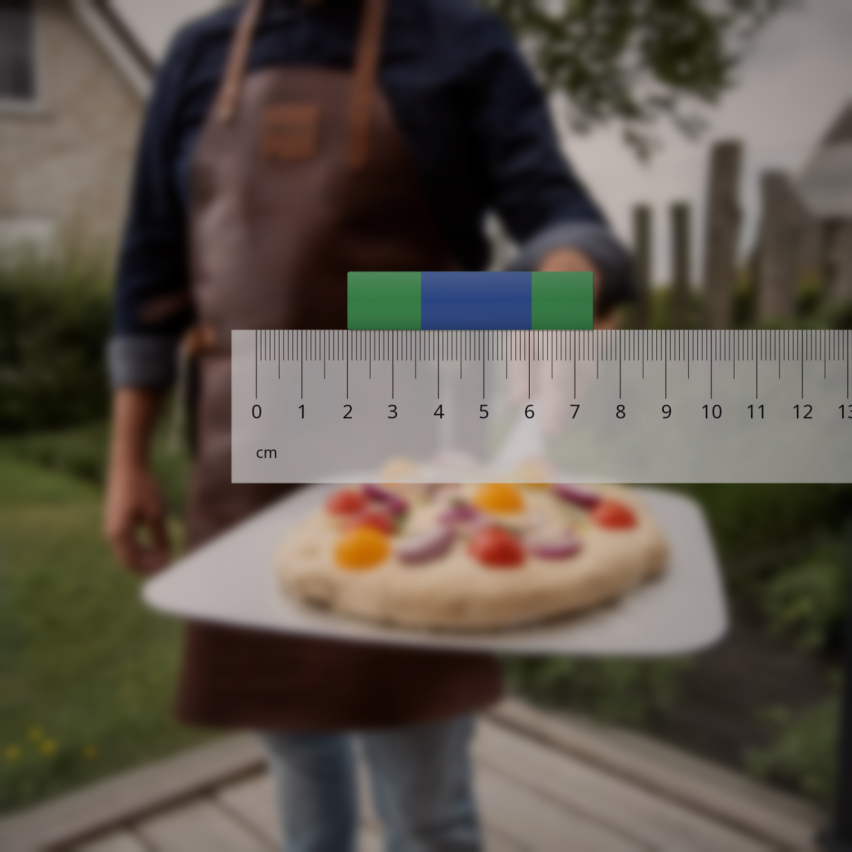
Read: 5.4 (cm)
